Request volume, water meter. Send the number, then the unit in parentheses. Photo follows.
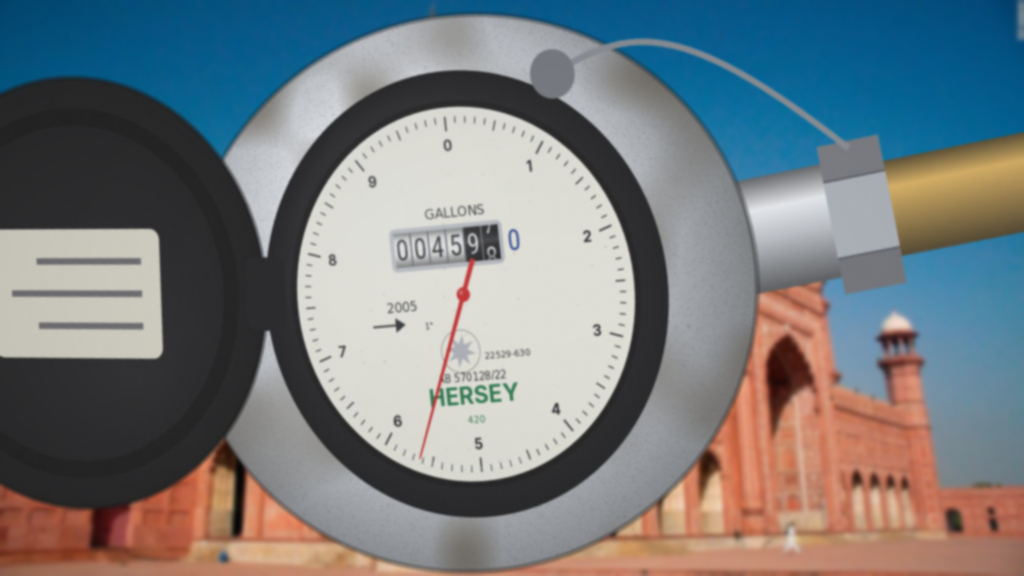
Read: 45975.6 (gal)
